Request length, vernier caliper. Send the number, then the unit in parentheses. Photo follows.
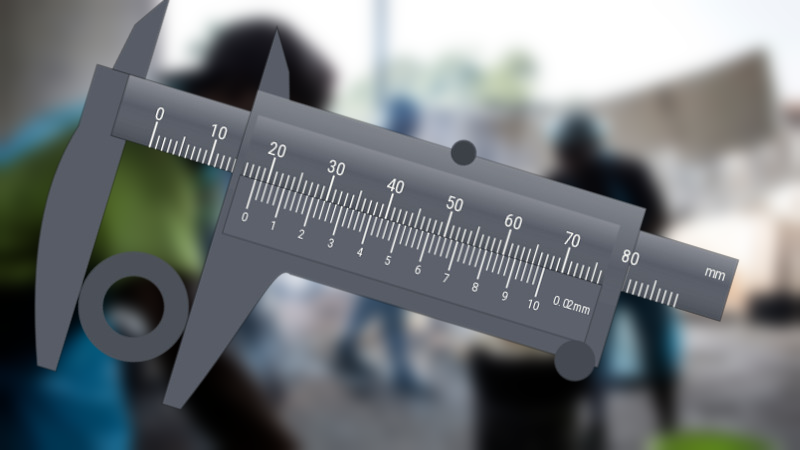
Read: 18.0 (mm)
